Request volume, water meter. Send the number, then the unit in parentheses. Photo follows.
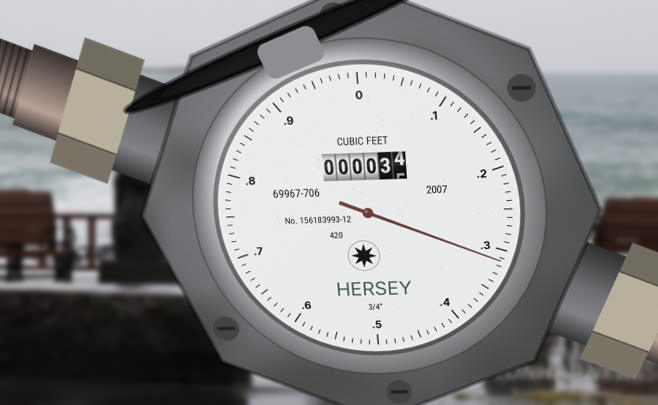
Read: 34.31 (ft³)
